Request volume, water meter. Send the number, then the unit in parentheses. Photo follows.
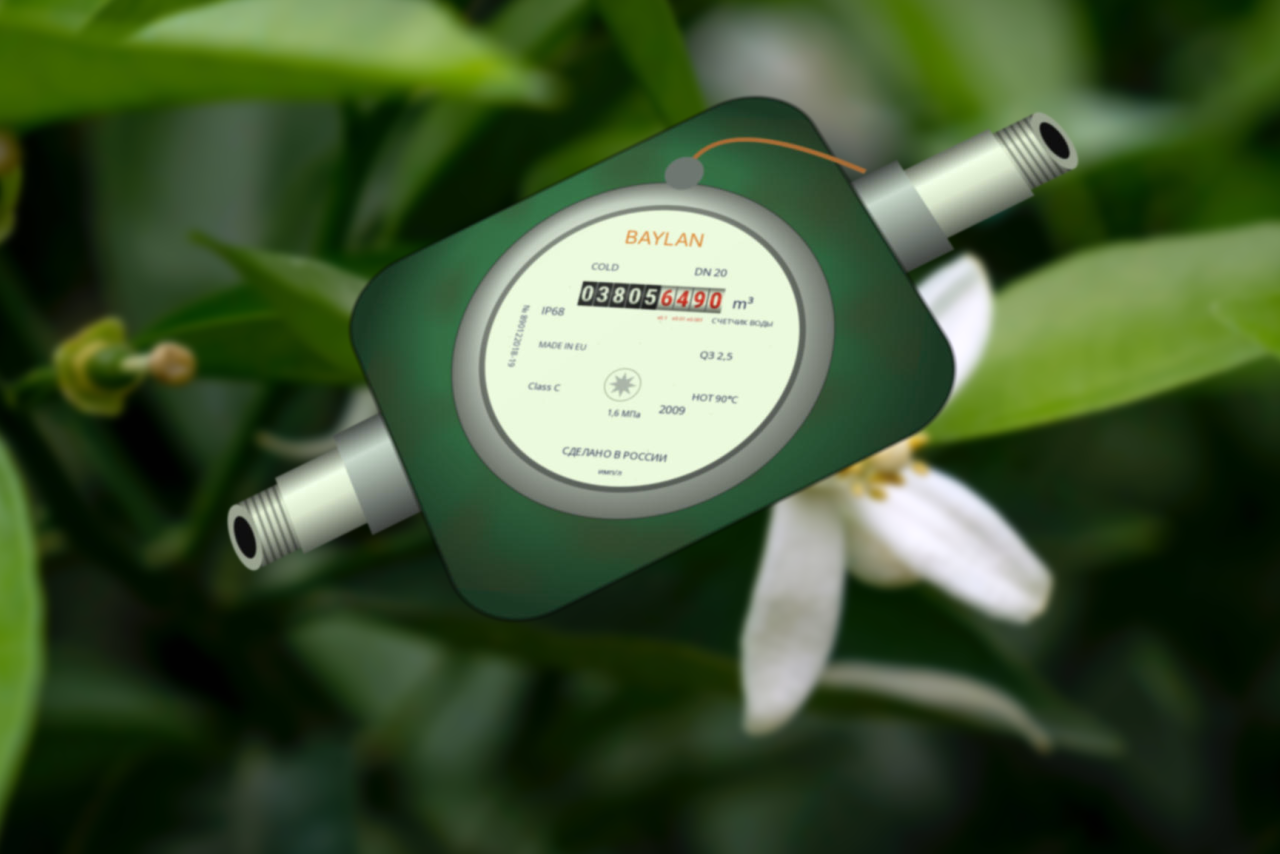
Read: 3805.6490 (m³)
